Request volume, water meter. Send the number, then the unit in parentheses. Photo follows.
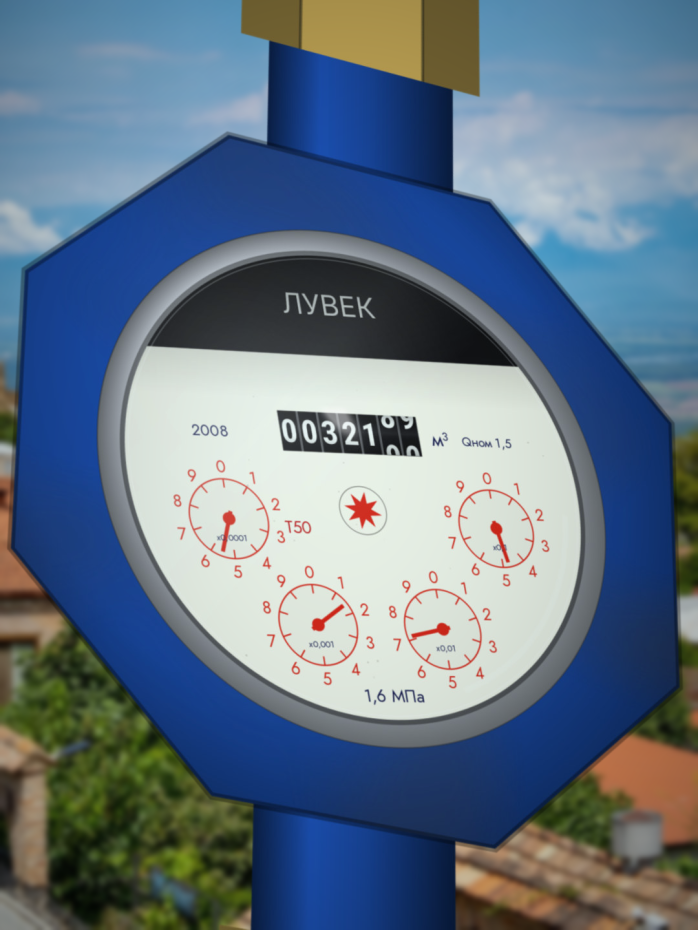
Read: 32189.4715 (m³)
